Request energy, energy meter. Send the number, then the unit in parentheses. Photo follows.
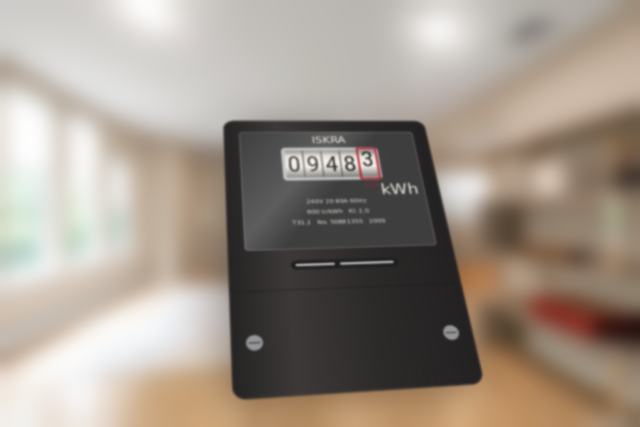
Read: 948.3 (kWh)
